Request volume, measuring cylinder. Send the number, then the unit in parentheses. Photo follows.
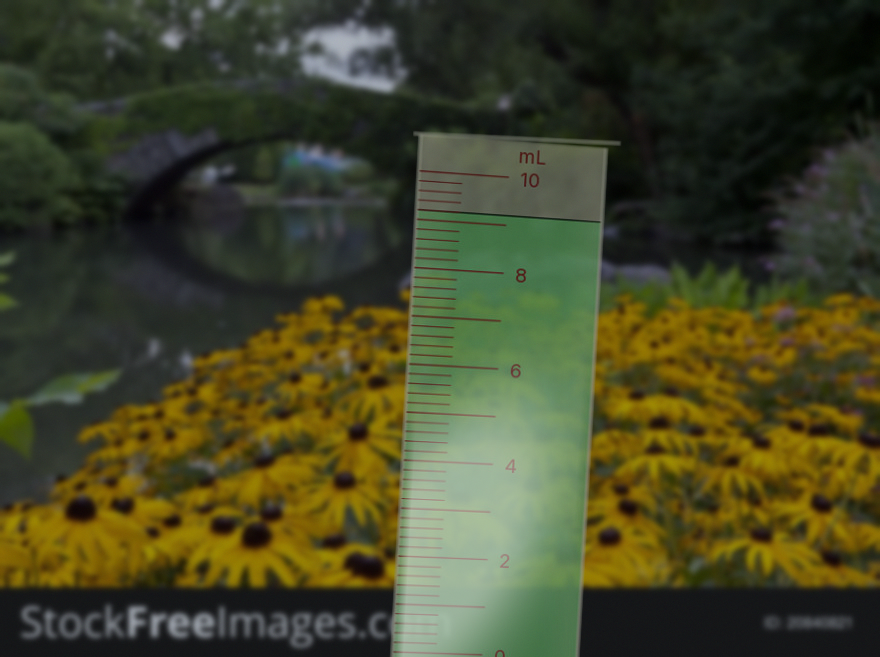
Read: 9.2 (mL)
